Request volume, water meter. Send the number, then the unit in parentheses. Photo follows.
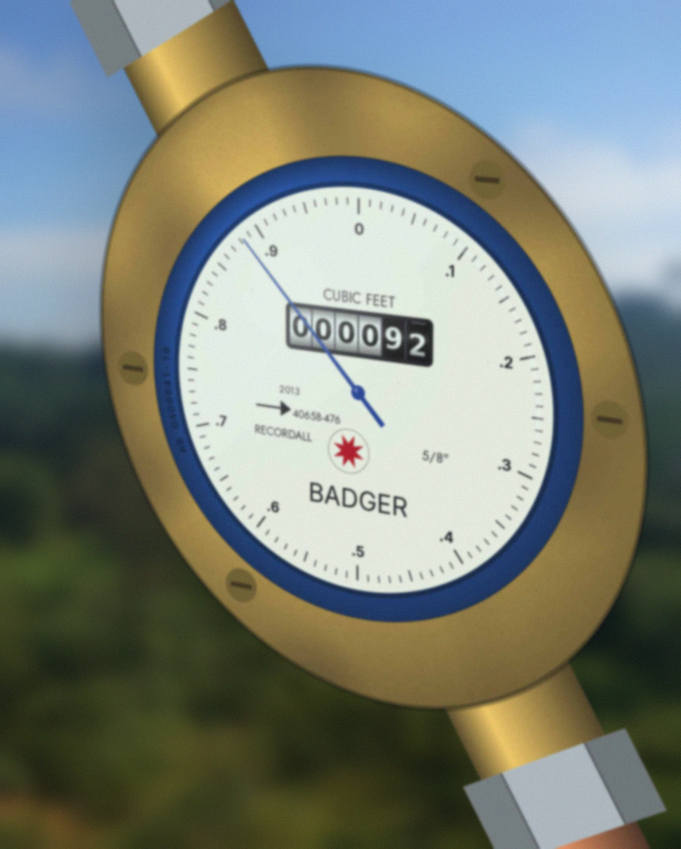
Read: 91.88 (ft³)
